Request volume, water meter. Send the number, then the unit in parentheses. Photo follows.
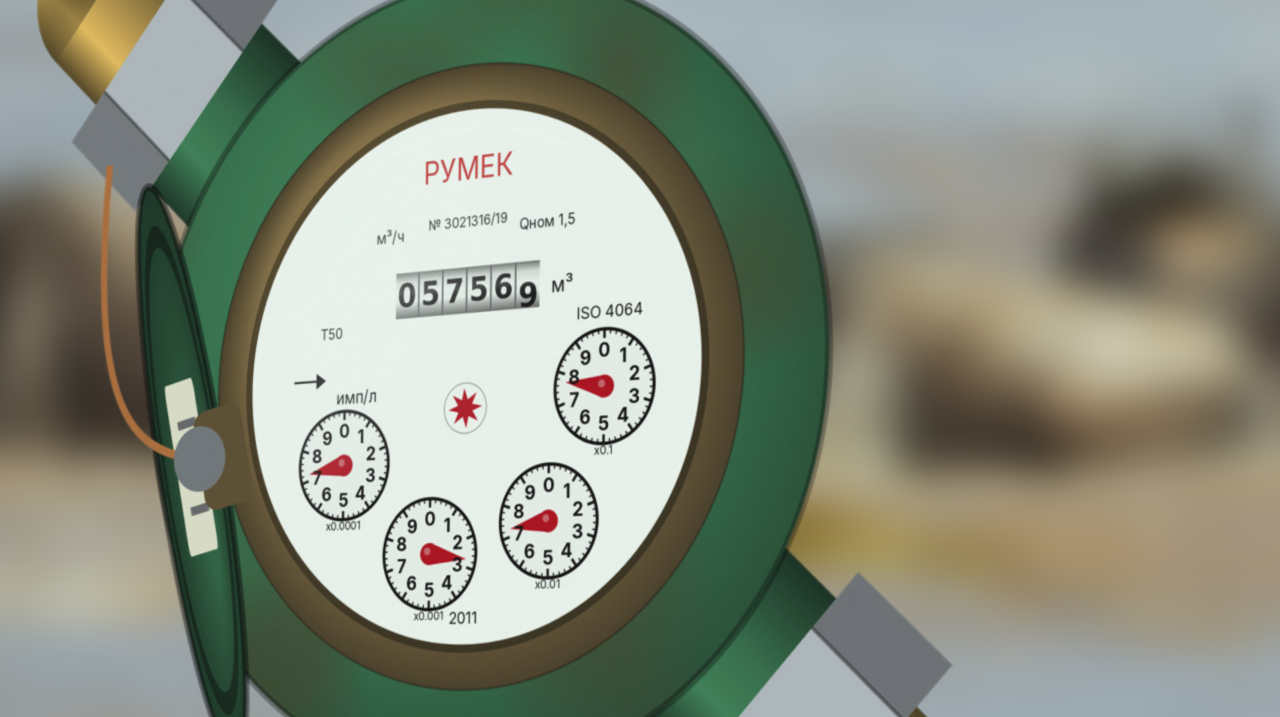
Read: 57568.7727 (m³)
